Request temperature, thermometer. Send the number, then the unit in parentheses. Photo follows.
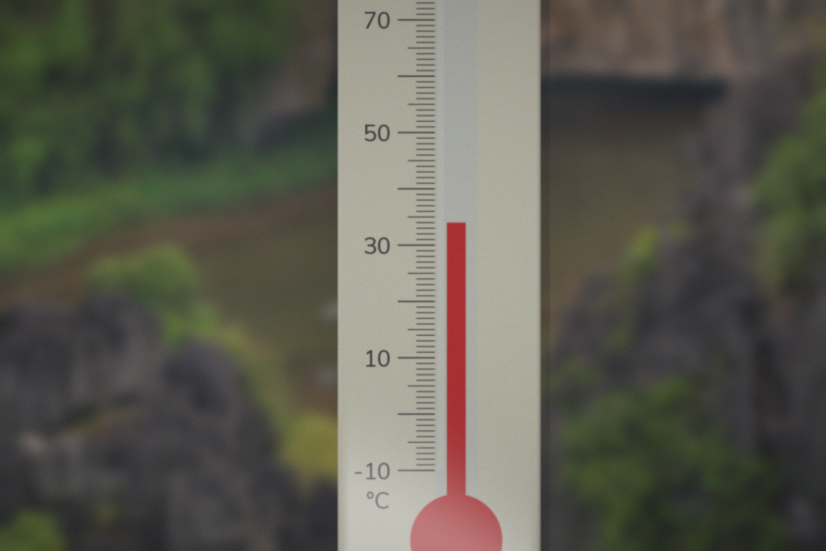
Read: 34 (°C)
